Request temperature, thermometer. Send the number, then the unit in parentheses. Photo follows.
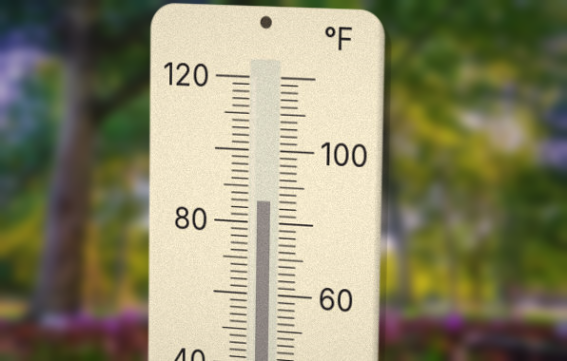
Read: 86 (°F)
